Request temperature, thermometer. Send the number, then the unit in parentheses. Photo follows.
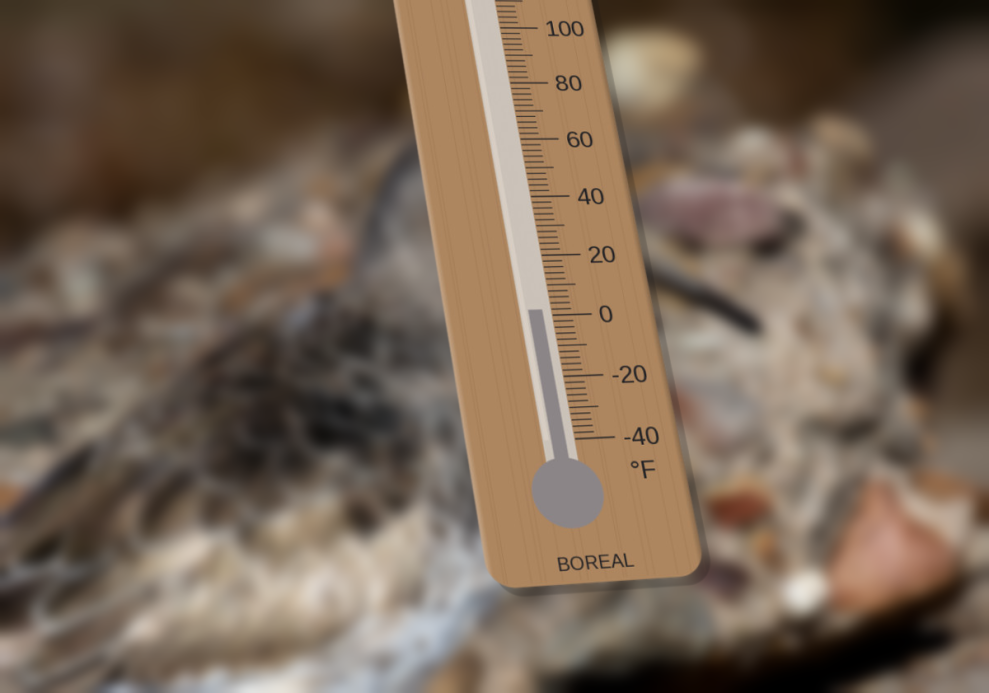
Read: 2 (°F)
